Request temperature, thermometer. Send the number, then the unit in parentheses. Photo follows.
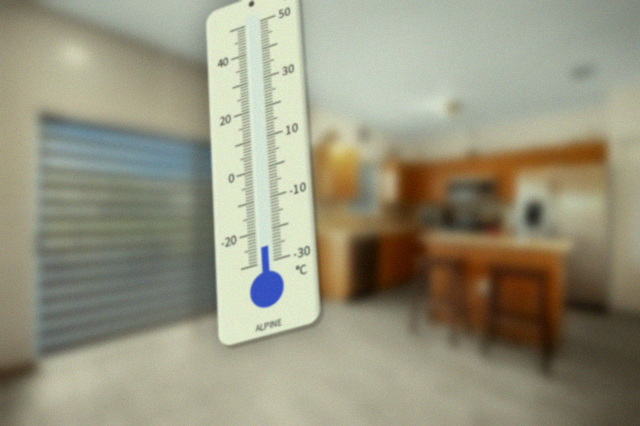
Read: -25 (°C)
